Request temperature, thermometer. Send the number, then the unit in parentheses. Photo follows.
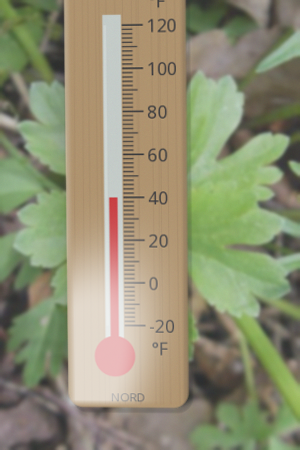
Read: 40 (°F)
